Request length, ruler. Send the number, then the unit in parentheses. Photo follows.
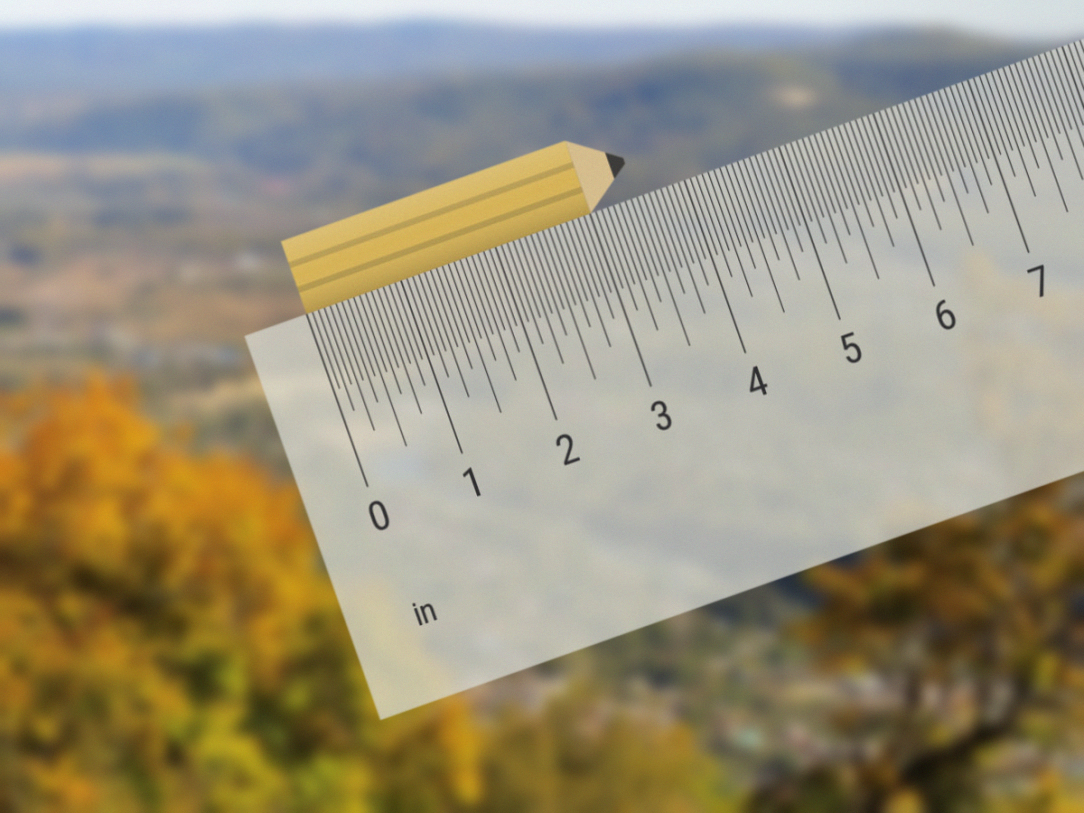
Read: 3.5 (in)
